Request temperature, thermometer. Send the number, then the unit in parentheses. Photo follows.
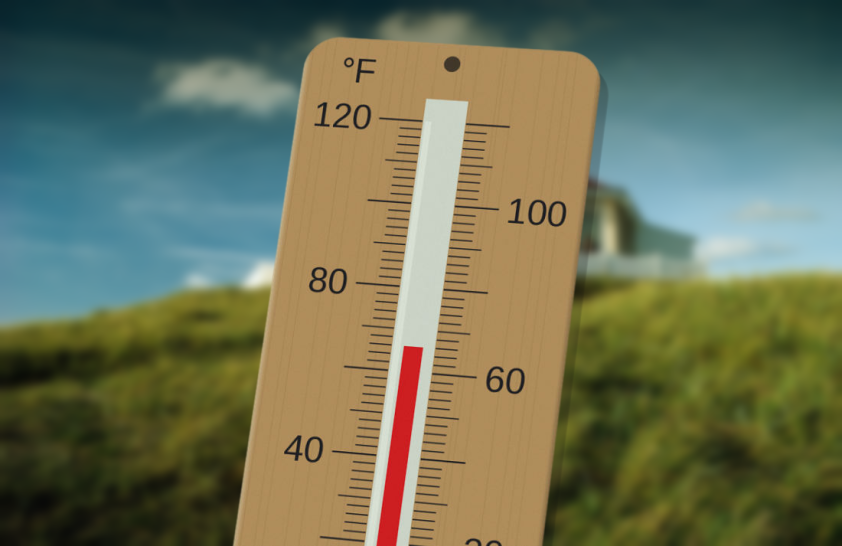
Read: 66 (°F)
